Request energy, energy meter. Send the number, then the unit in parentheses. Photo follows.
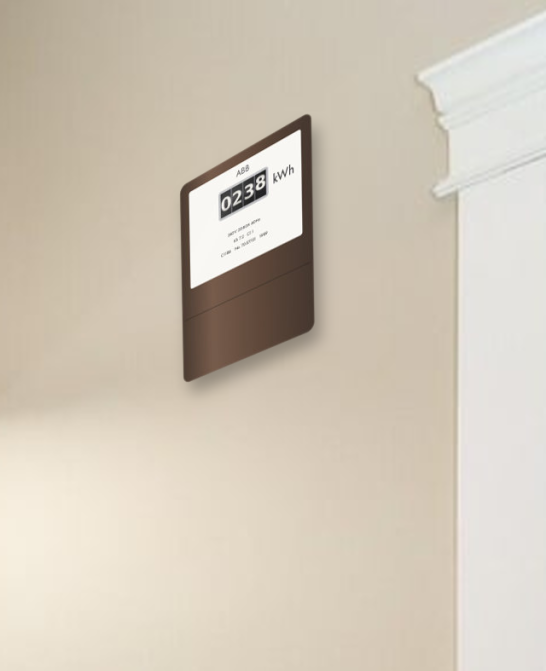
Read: 238 (kWh)
